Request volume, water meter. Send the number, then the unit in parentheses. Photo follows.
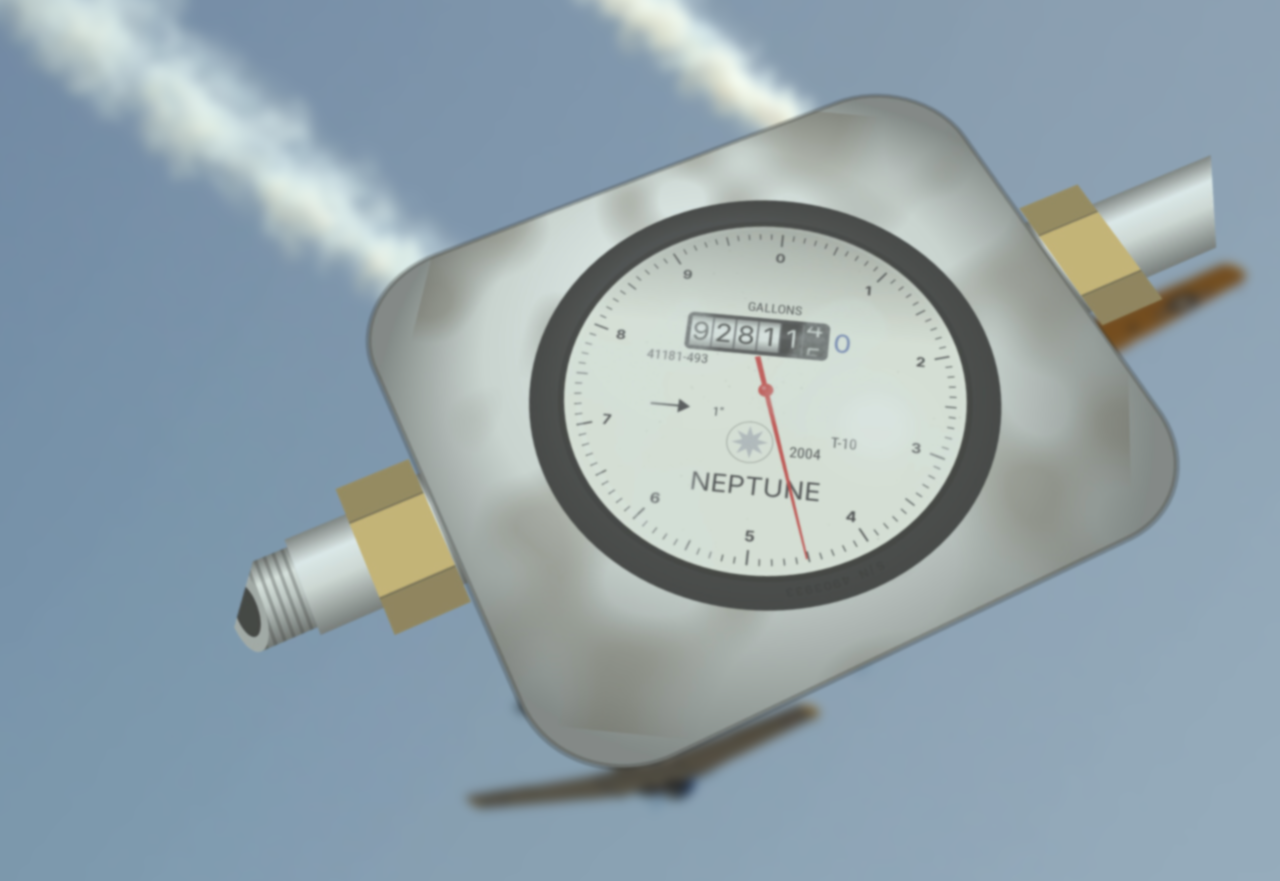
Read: 9281144.5 (gal)
